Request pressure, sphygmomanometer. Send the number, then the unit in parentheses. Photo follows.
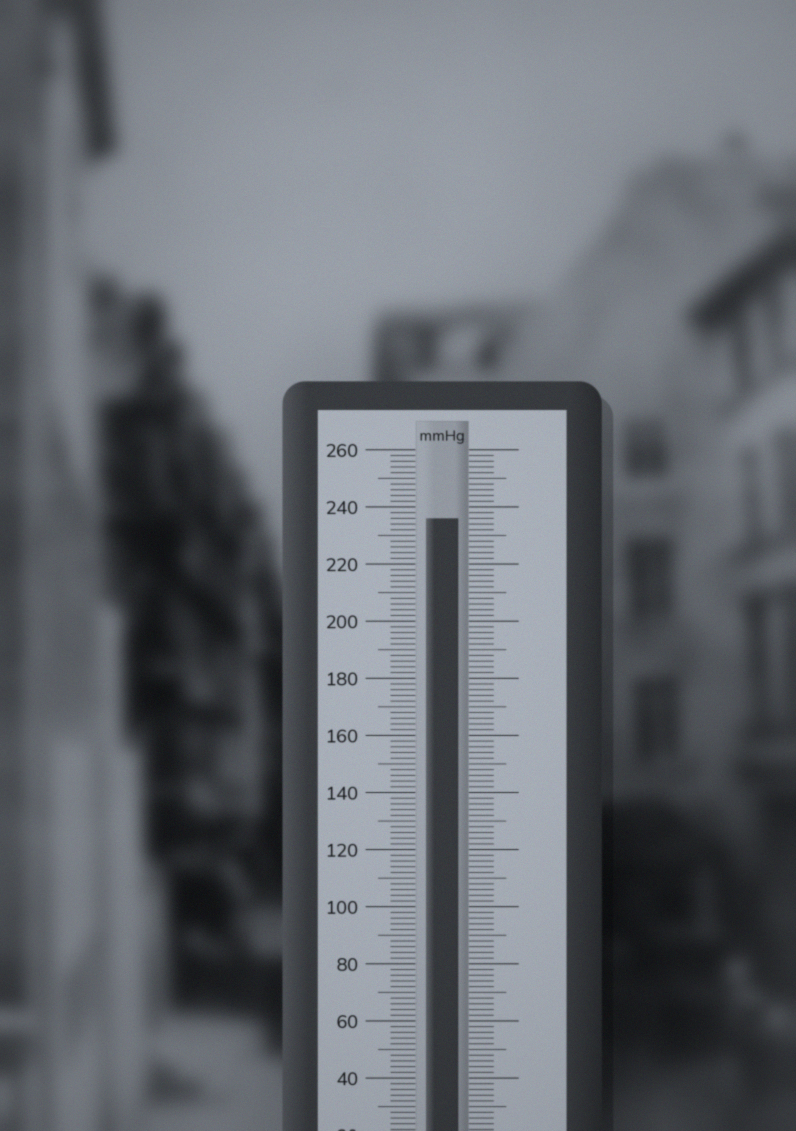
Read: 236 (mmHg)
